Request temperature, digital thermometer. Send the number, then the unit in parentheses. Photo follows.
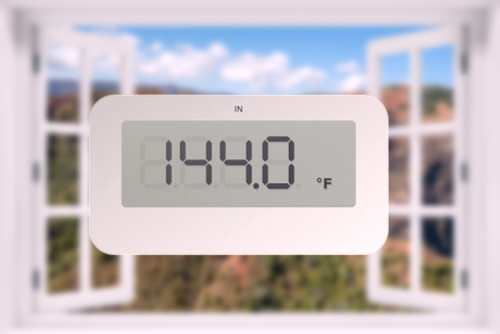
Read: 144.0 (°F)
